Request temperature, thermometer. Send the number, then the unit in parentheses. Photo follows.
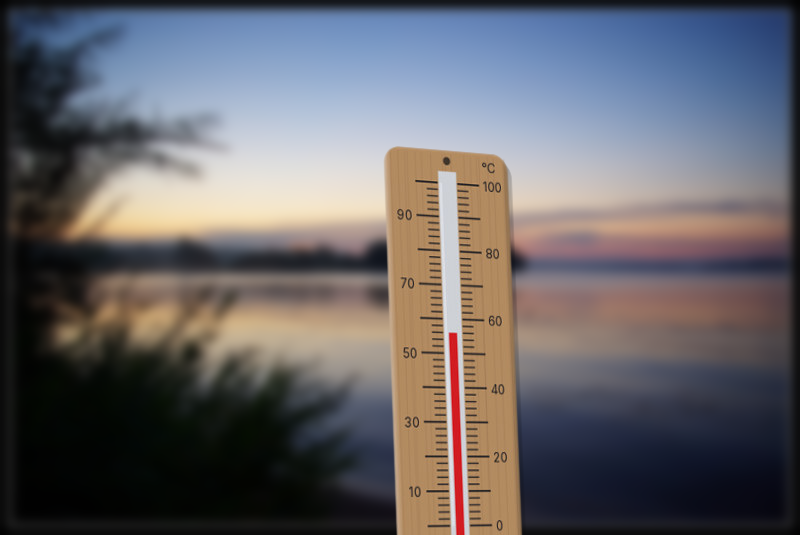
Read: 56 (°C)
